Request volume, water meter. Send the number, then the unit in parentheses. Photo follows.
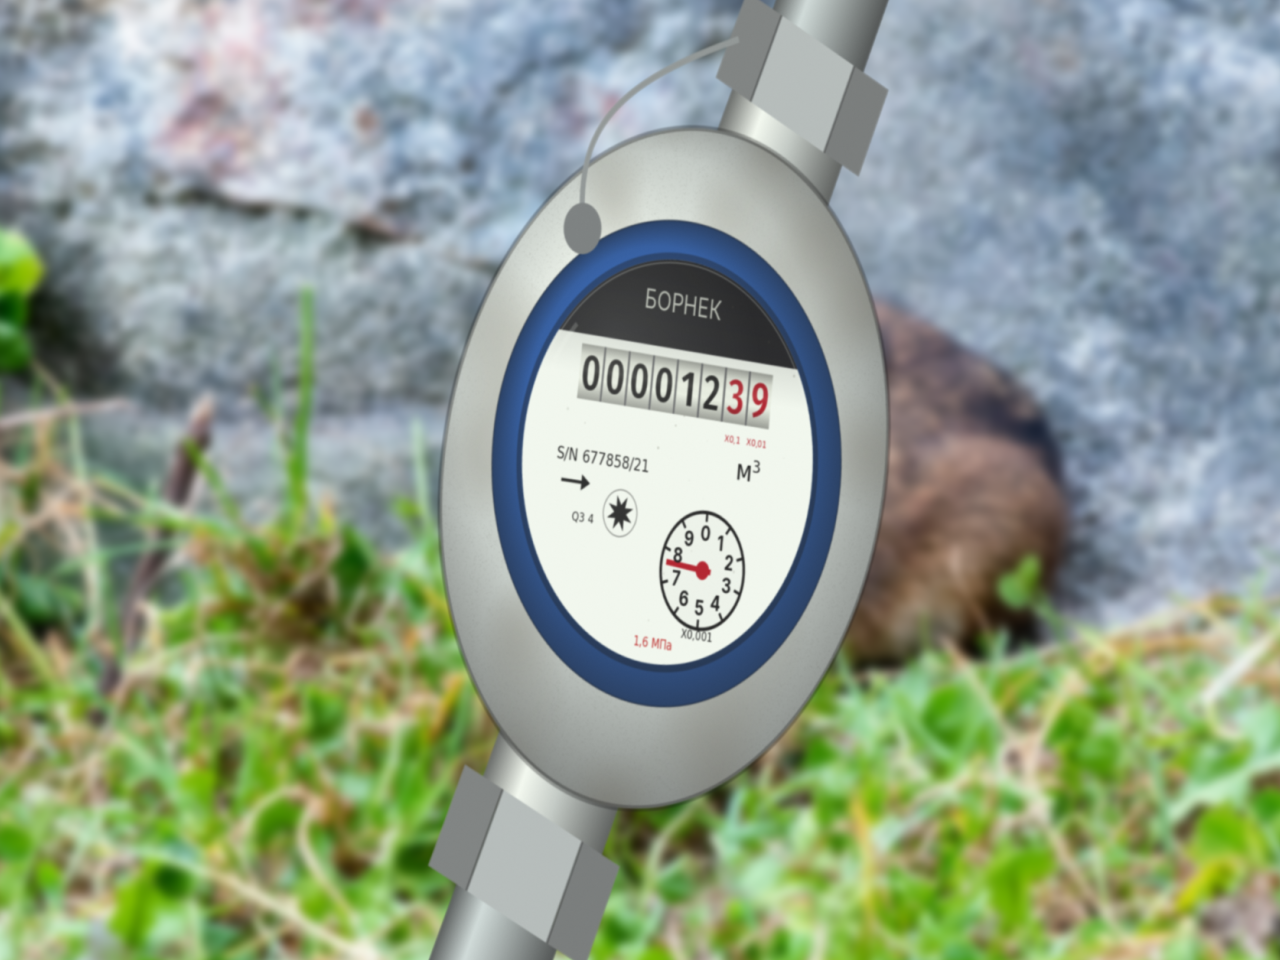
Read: 12.397 (m³)
